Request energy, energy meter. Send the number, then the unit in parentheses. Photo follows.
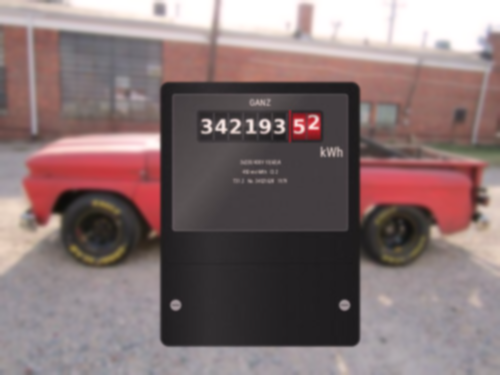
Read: 342193.52 (kWh)
